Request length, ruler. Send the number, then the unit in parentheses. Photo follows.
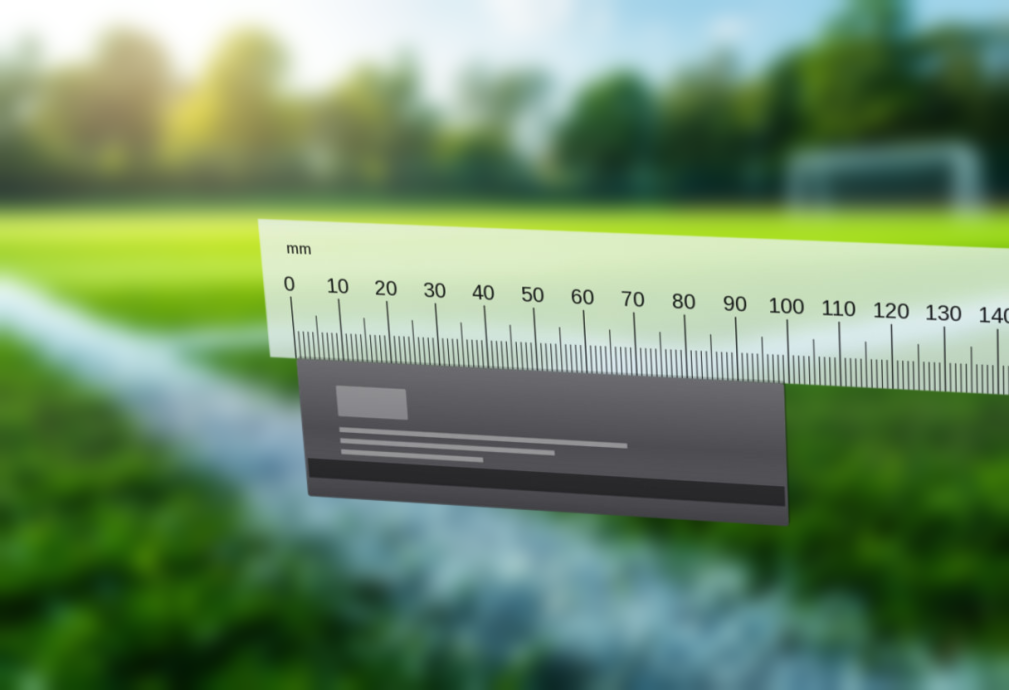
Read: 99 (mm)
